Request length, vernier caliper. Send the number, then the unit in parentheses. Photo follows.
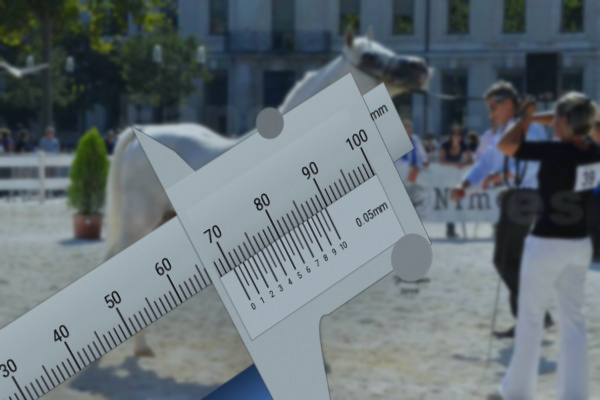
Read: 70.5 (mm)
